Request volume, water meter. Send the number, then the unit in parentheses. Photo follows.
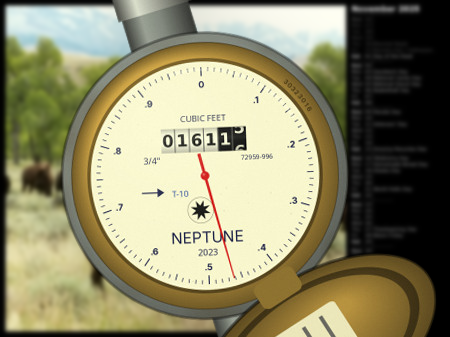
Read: 16115.46 (ft³)
